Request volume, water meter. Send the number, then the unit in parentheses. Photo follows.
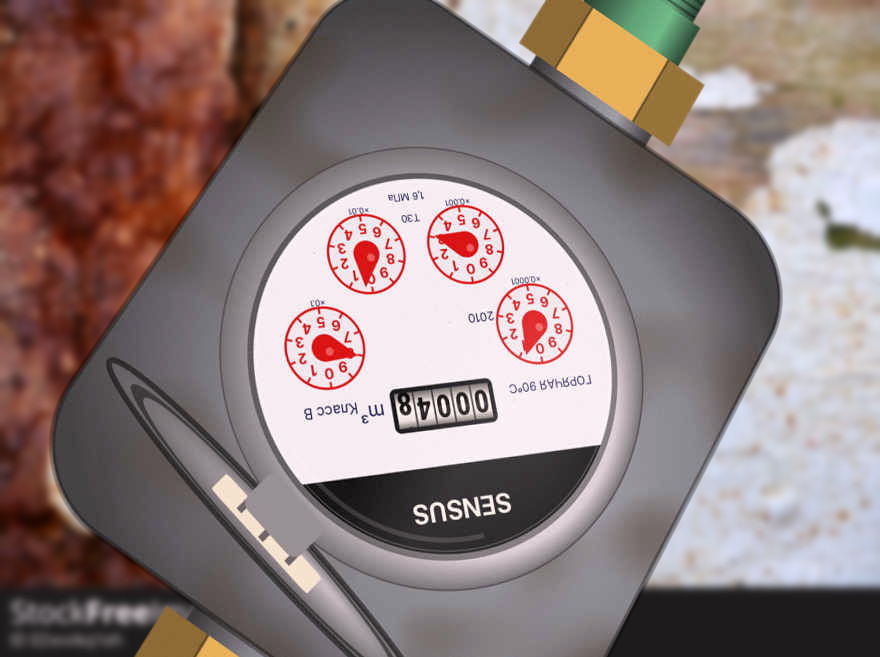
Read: 47.8030 (m³)
